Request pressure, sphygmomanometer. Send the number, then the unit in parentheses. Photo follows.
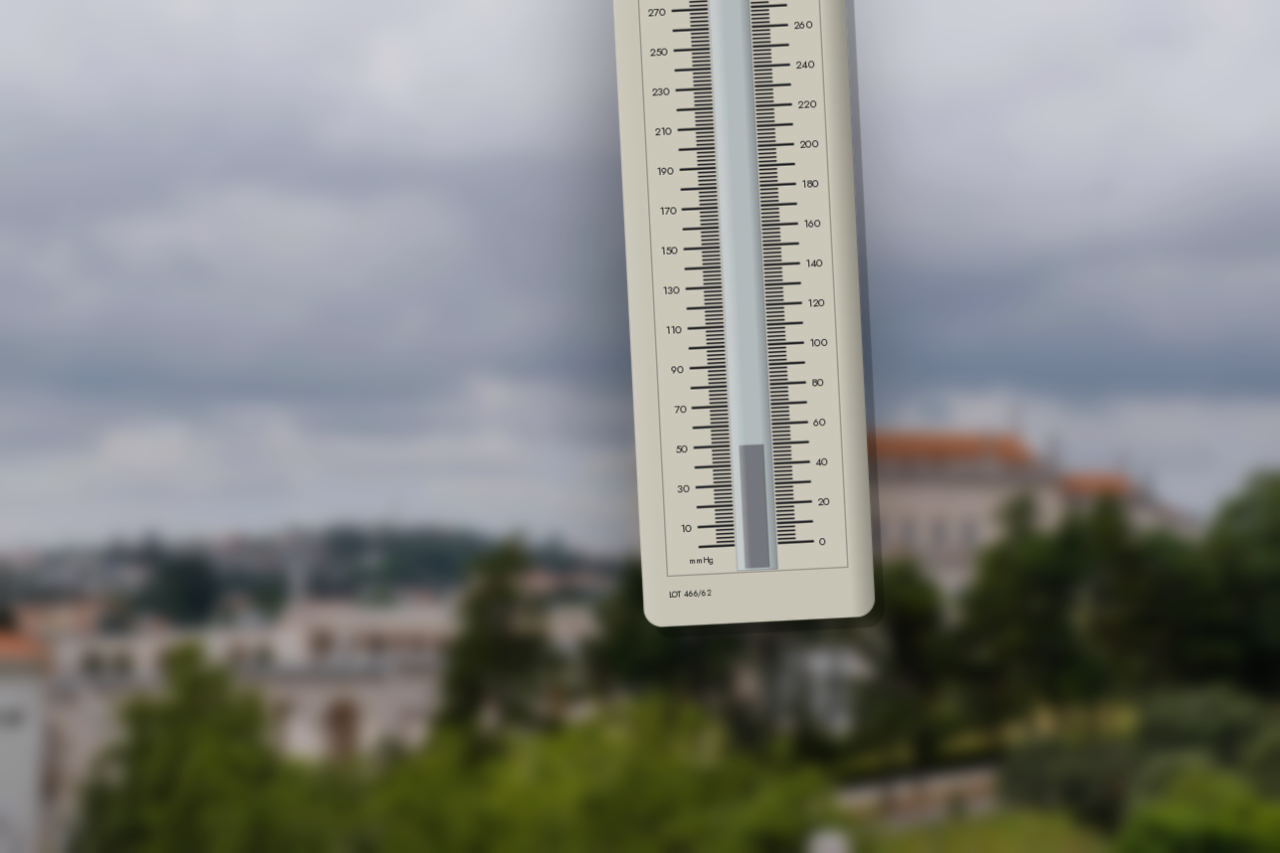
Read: 50 (mmHg)
